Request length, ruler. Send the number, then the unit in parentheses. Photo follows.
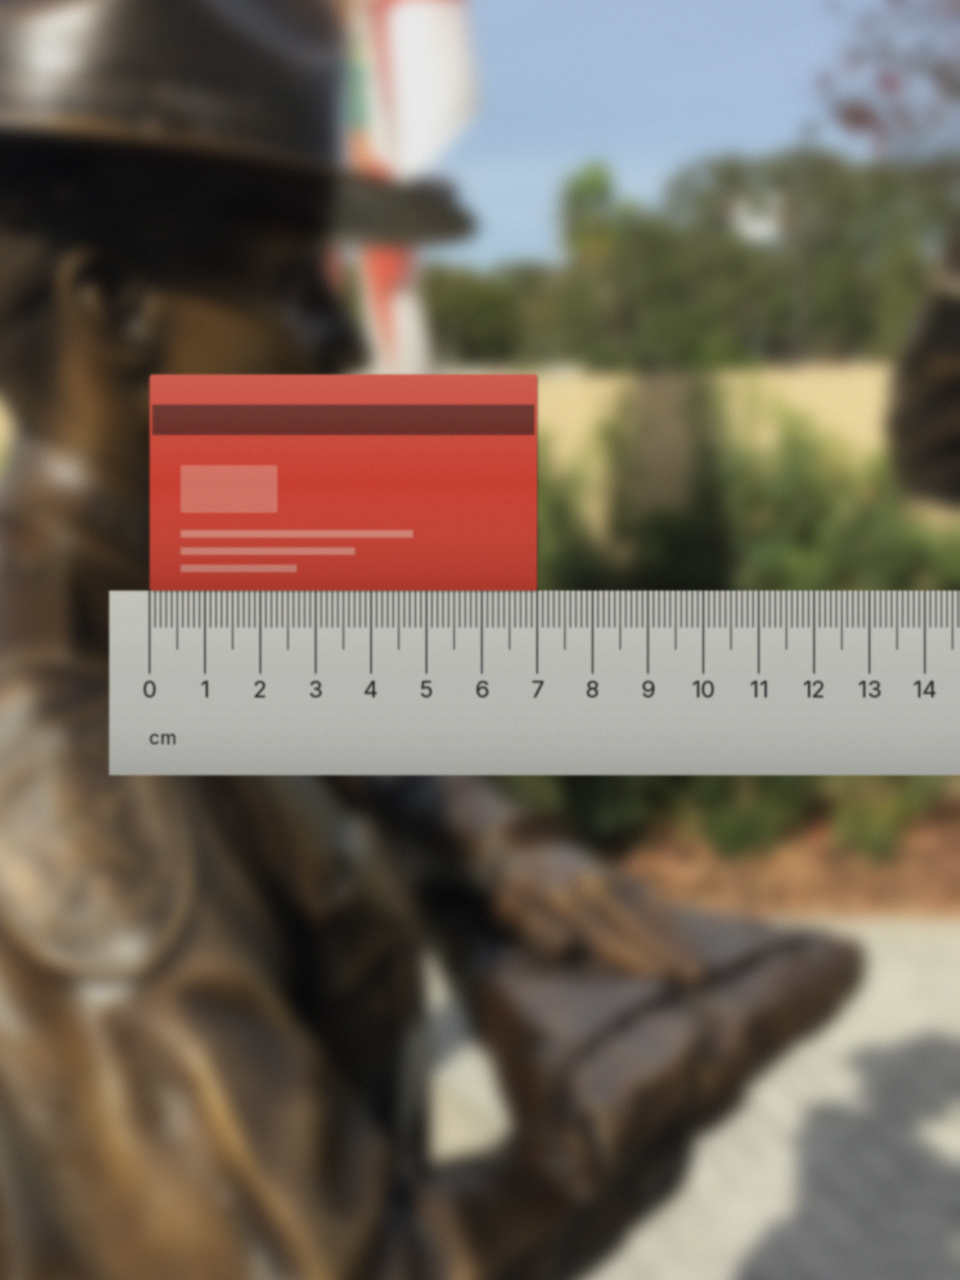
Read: 7 (cm)
